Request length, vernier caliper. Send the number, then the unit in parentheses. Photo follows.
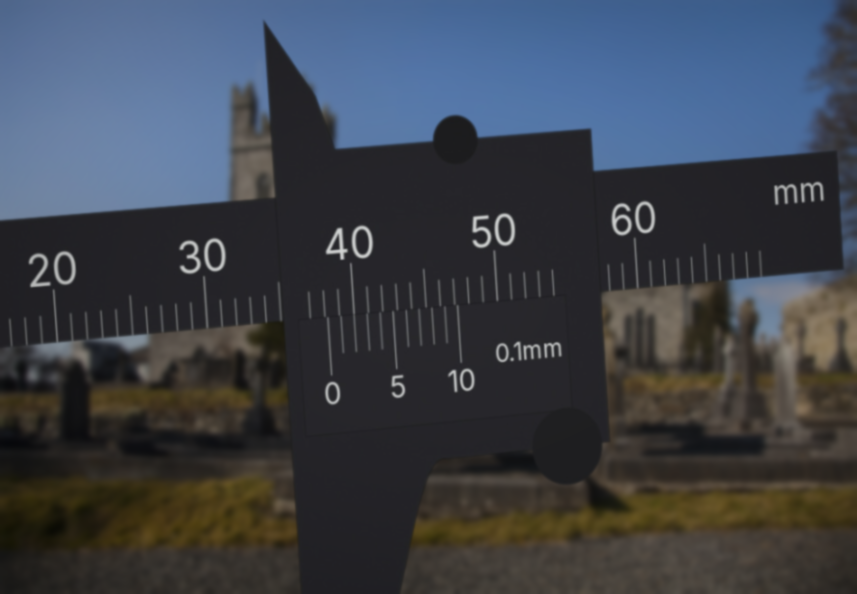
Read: 38.2 (mm)
